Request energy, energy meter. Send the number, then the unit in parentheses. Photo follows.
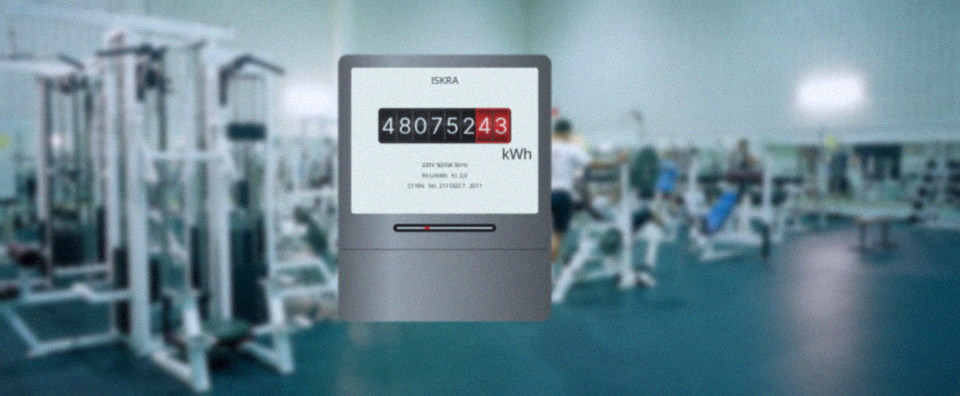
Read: 480752.43 (kWh)
